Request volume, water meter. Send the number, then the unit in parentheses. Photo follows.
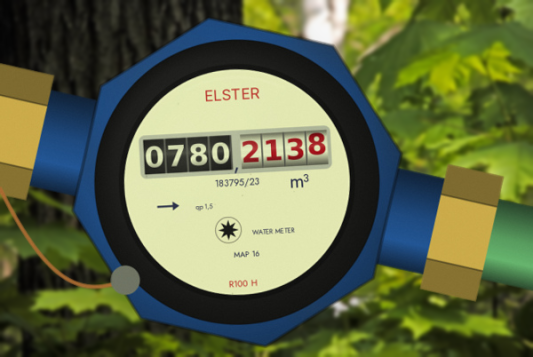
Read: 780.2138 (m³)
